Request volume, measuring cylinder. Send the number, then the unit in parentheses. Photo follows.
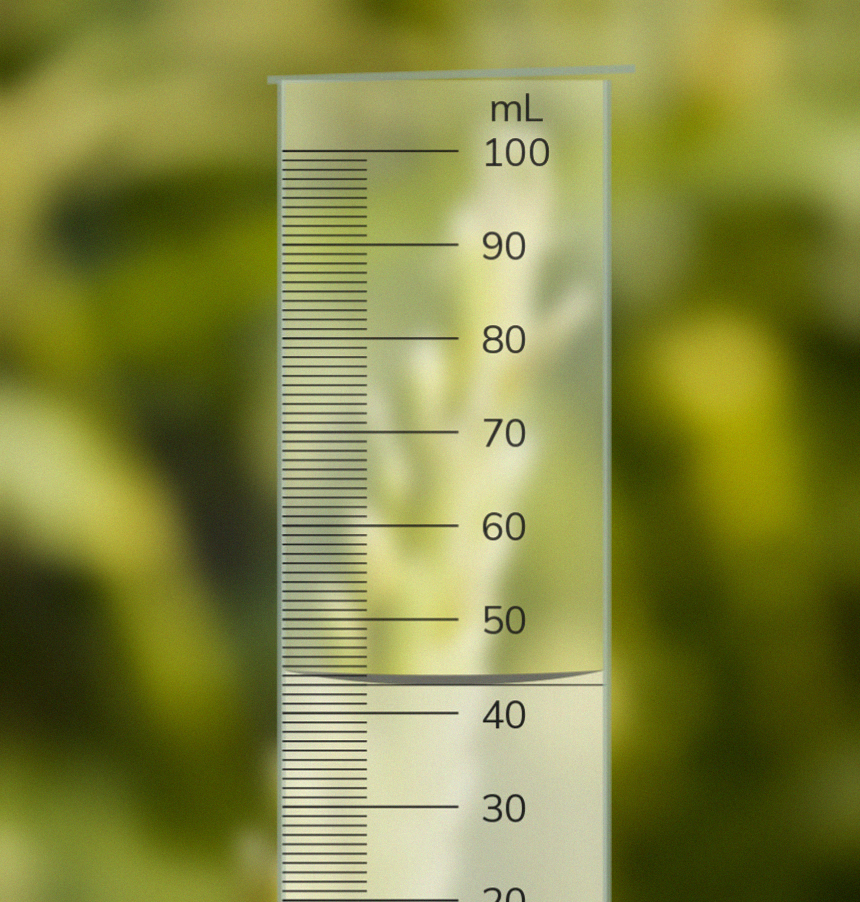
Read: 43 (mL)
